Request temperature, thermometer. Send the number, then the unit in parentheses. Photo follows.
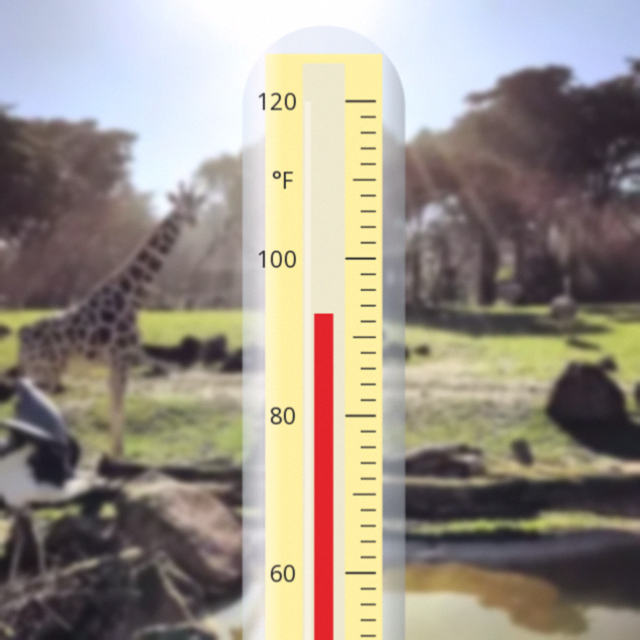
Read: 93 (°F)
